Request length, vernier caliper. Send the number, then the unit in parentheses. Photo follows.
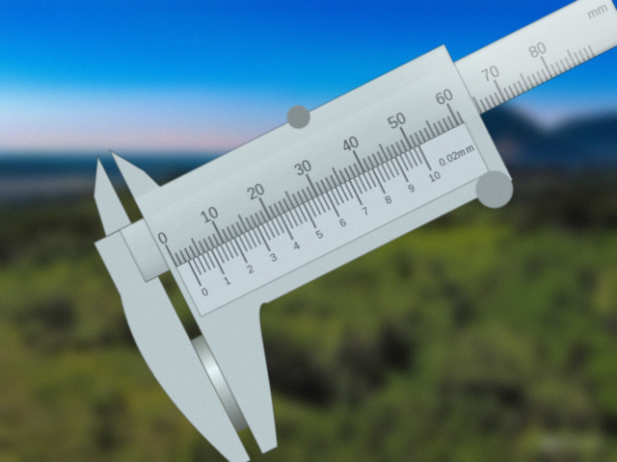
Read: 2.5 (mm)
